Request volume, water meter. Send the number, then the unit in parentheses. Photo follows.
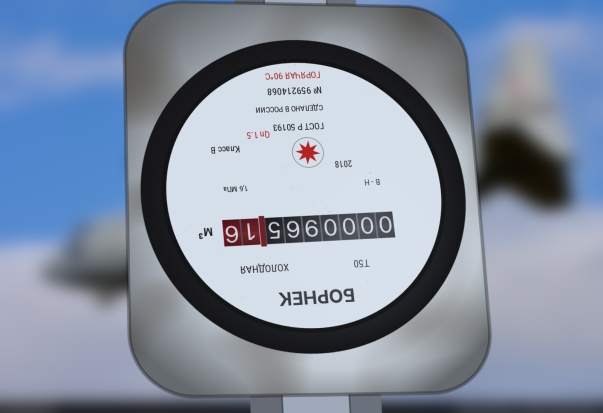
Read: 965.16 (m³)
